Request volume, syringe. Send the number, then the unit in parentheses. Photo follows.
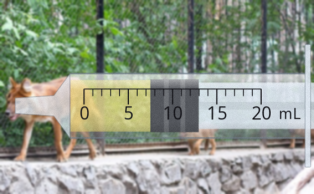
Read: 7.5 (mL)
